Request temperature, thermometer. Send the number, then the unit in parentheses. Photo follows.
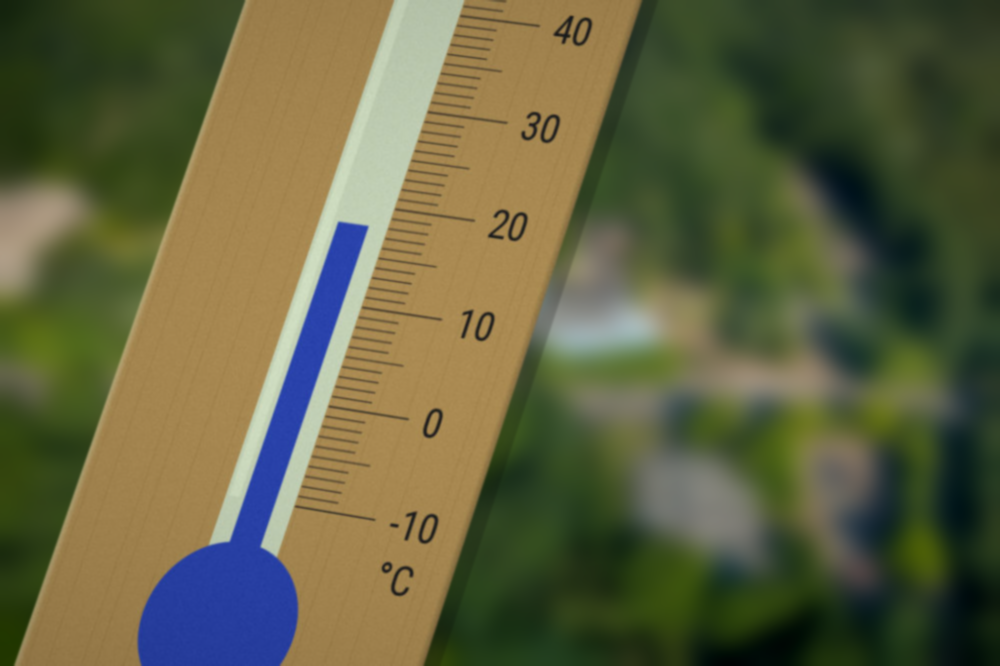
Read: 18 (°C)
